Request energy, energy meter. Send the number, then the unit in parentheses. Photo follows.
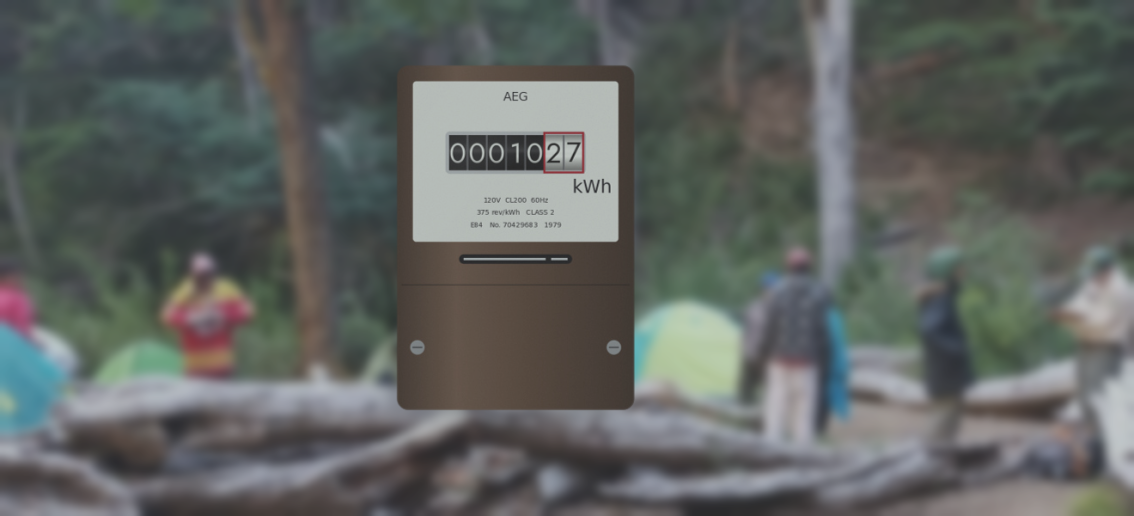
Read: 10.27 (kWh)
